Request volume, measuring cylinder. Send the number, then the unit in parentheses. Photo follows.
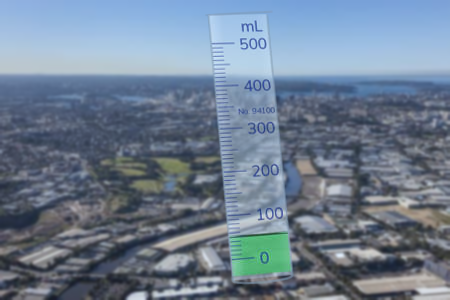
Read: 50 (mL)
